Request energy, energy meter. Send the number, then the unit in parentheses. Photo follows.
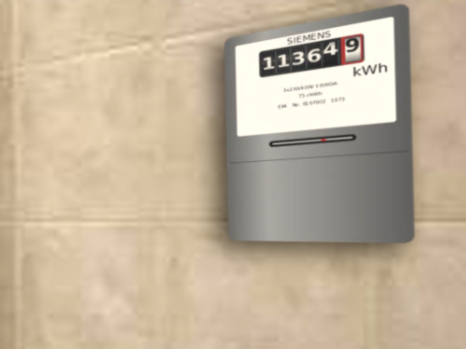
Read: 11364.9 (kWh)
